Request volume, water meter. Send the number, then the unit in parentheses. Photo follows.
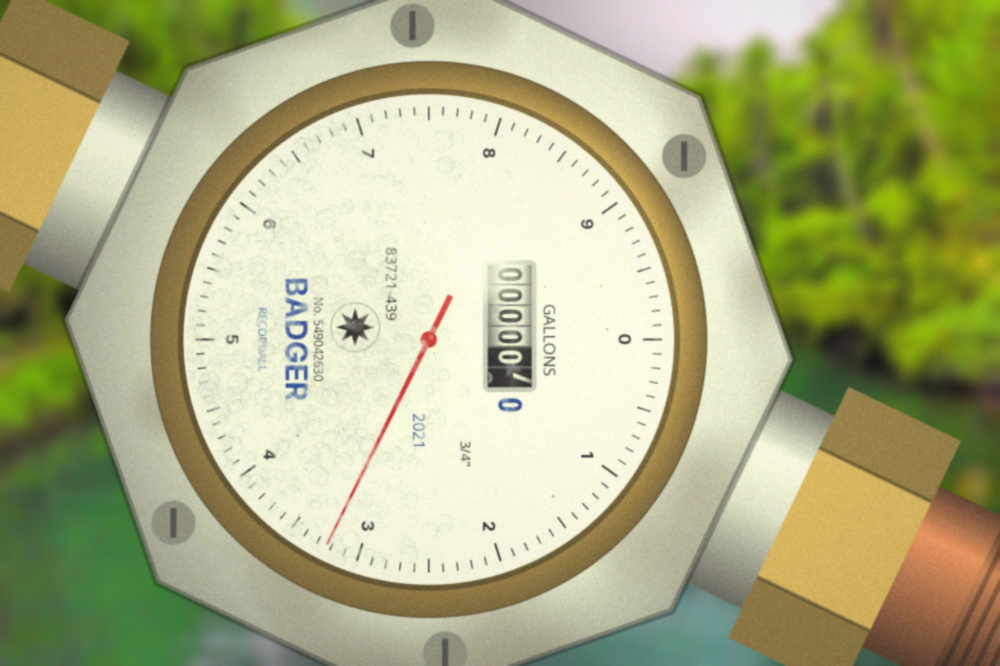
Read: 73.2 (gal)
